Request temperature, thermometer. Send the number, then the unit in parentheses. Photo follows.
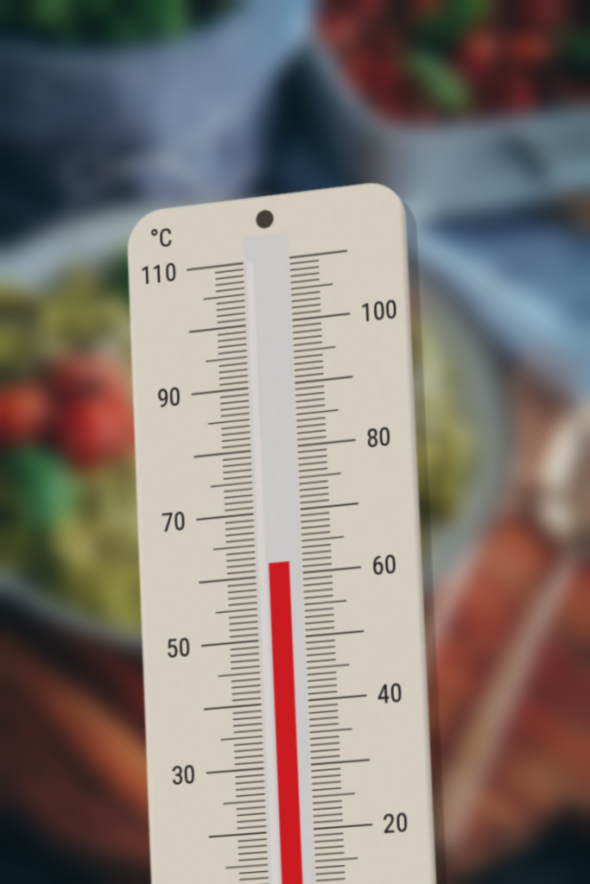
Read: 62 (°C)
